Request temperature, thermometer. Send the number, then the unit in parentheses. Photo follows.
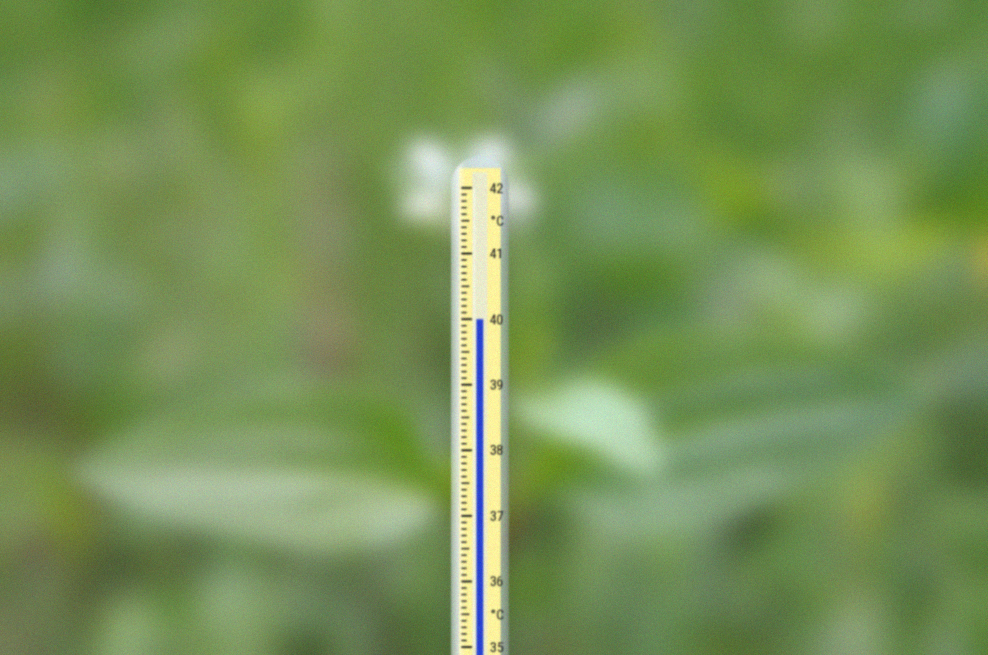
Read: 40 (°C)
